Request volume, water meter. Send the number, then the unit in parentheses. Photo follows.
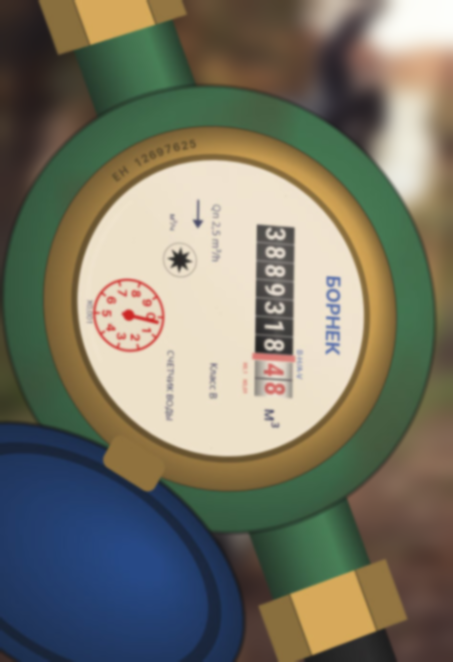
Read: 3889318.480 (m³)
